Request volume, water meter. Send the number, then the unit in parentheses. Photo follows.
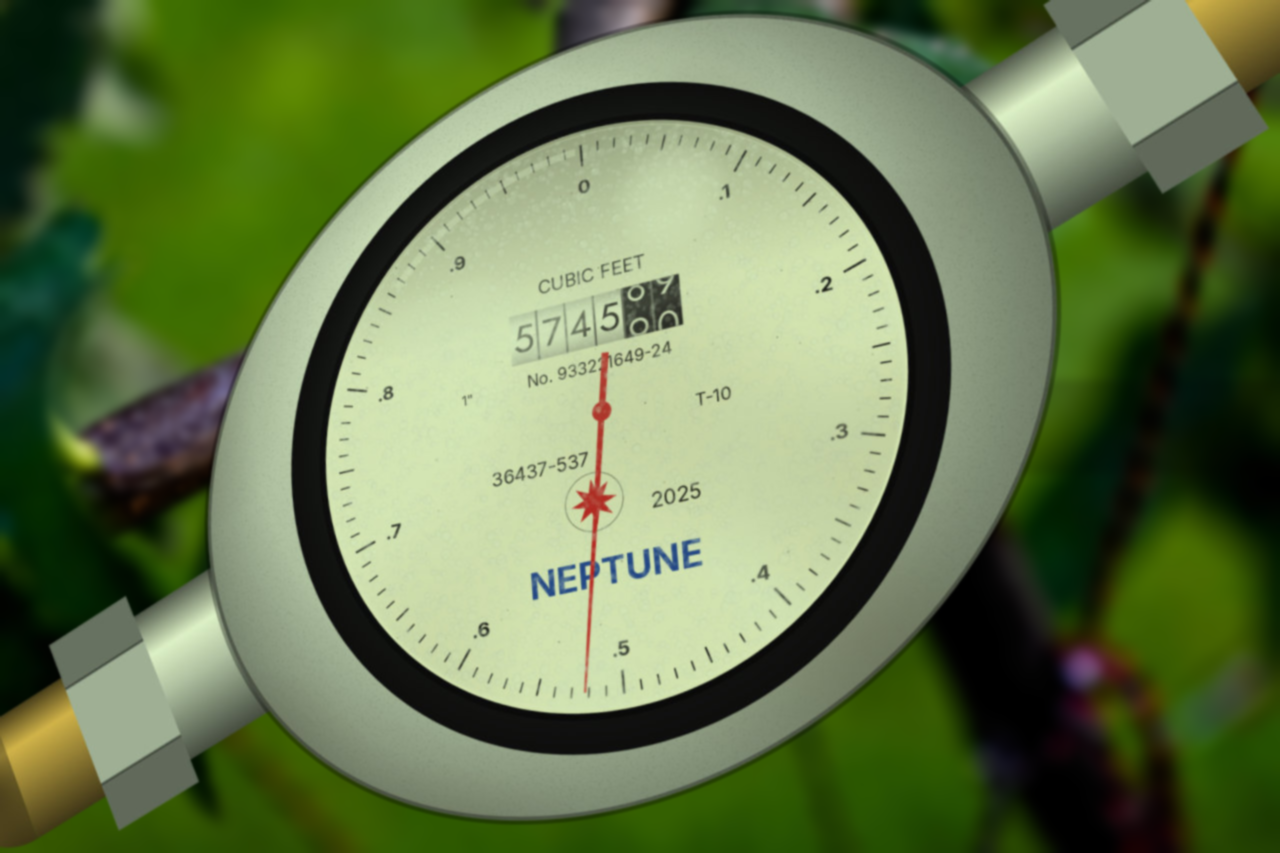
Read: 574589.52 (ft³)
